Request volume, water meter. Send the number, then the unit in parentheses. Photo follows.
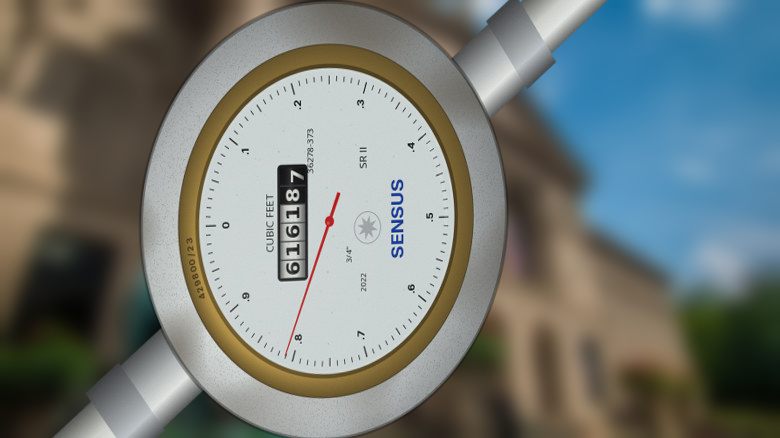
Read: 616186.81 (ft³)
